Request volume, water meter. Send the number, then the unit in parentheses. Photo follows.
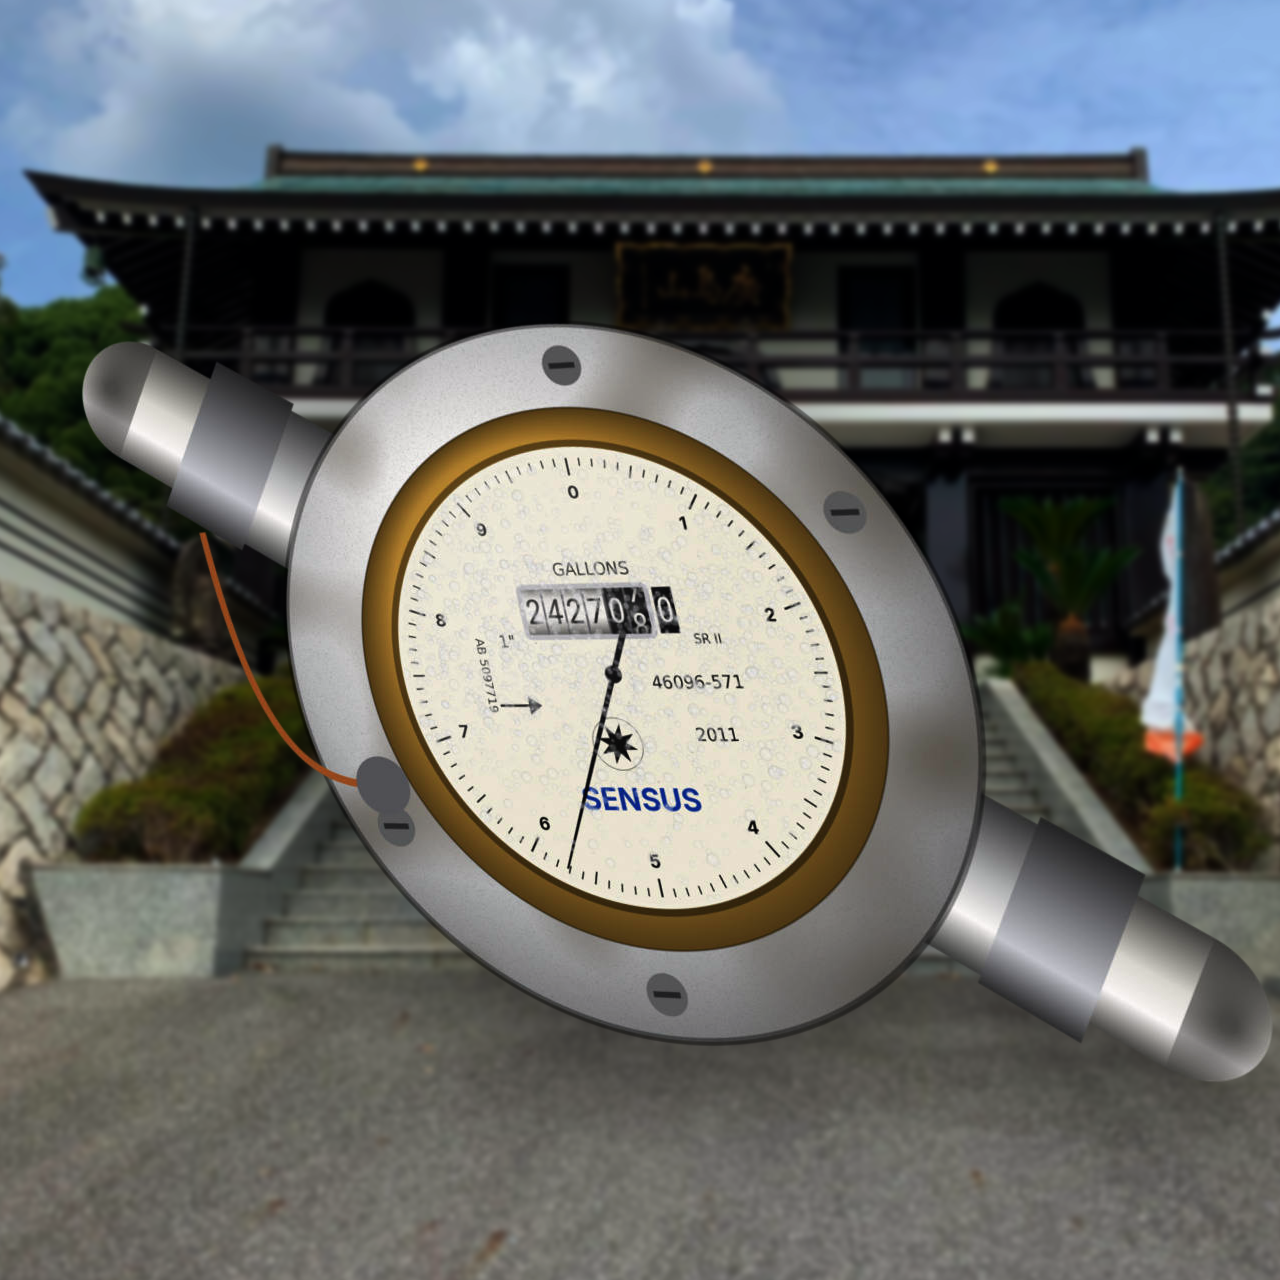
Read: 2427075.7 (gal)
